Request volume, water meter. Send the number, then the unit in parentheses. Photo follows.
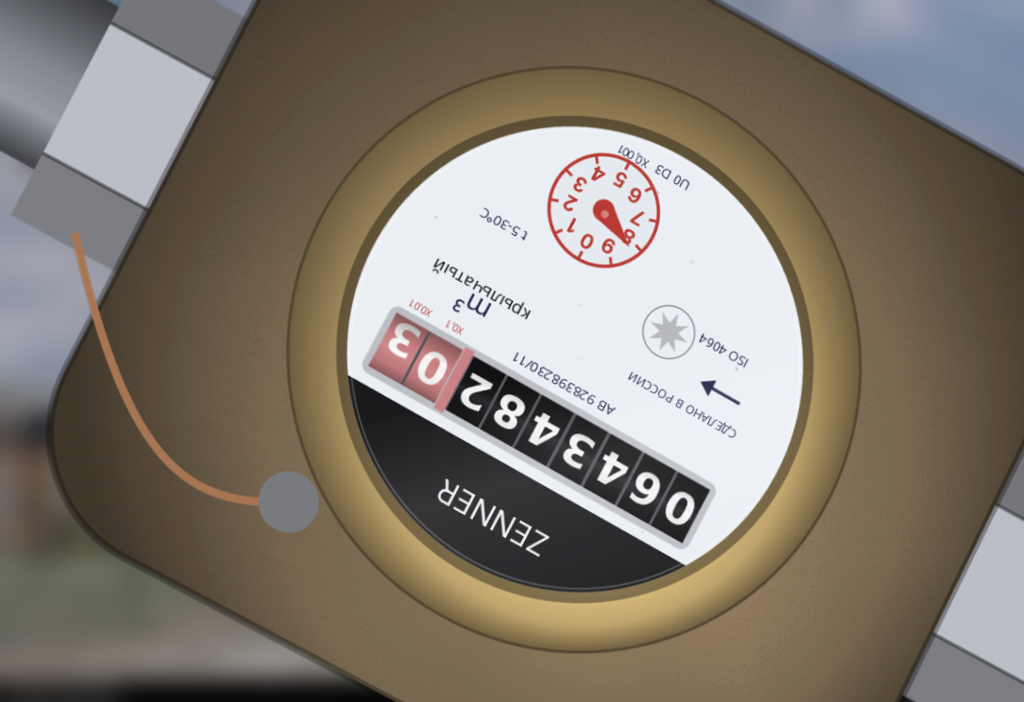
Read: 643482.028 (m³)
